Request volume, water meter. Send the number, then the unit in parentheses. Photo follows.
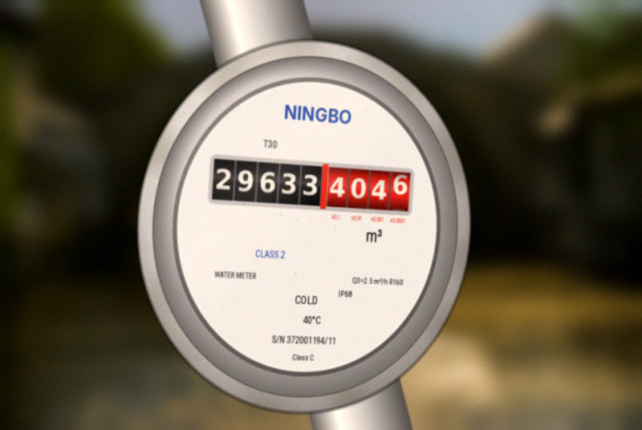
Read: 29633.4046 (m³)
